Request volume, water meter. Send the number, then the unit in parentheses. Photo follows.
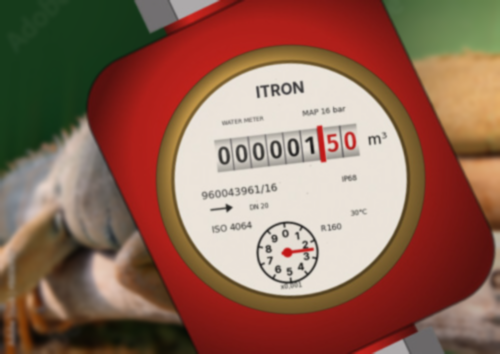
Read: 1.502 (m³)
